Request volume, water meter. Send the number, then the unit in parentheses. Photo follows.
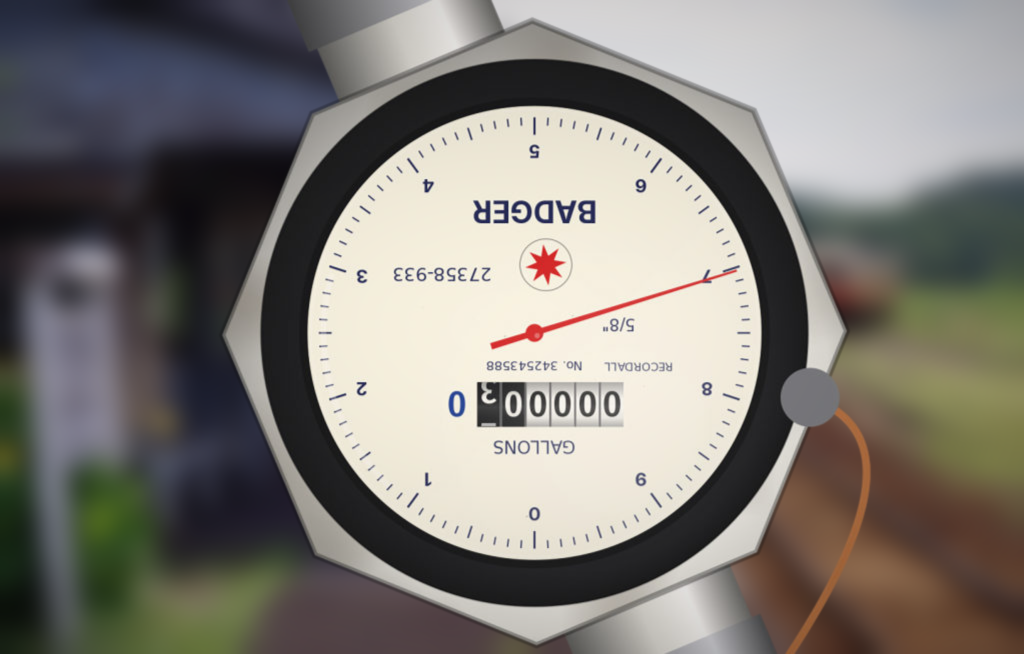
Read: 27.0 (gal)
